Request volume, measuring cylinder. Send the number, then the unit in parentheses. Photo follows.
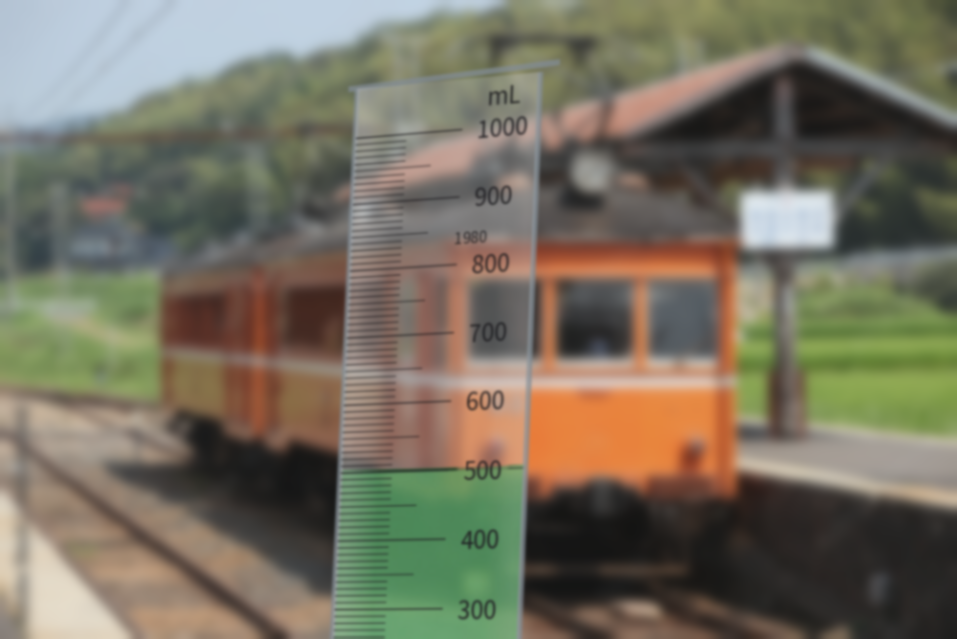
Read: 500 (mL)
